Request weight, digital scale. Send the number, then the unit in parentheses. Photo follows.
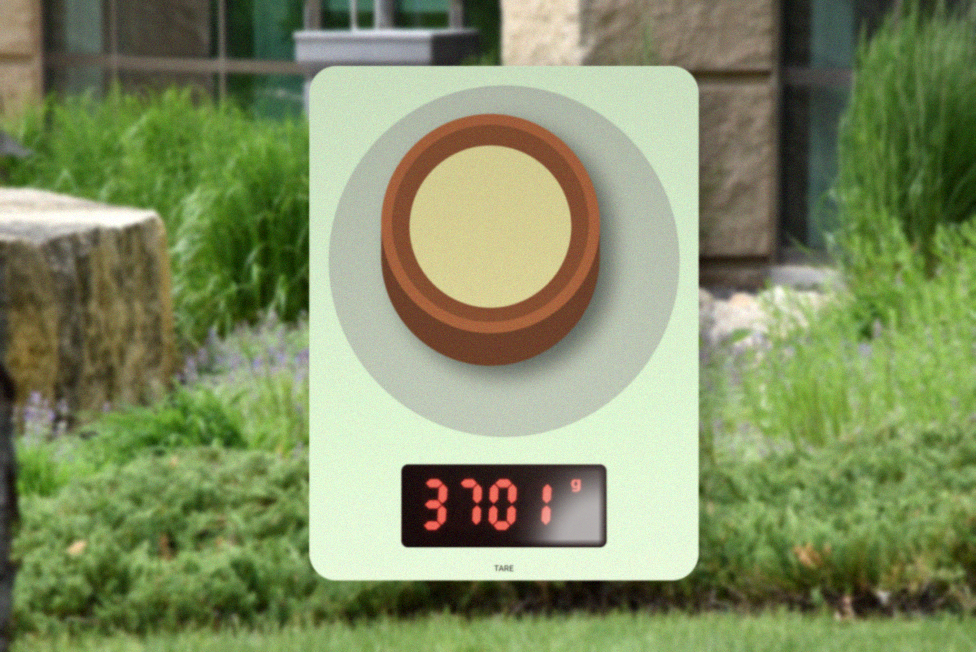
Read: 3701 (g)
